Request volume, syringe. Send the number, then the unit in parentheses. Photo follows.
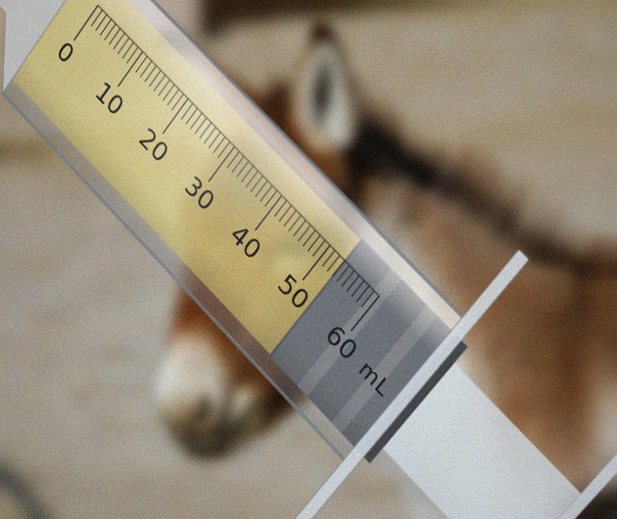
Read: 53 (mL)
